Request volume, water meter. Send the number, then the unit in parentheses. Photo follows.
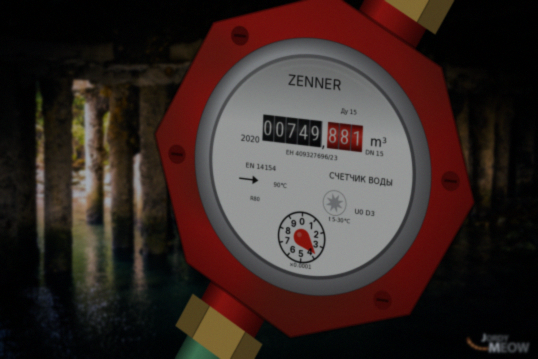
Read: 749.8813 (m³)
